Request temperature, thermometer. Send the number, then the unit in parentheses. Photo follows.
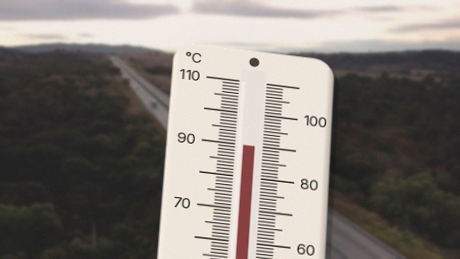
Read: 90 (°C)
